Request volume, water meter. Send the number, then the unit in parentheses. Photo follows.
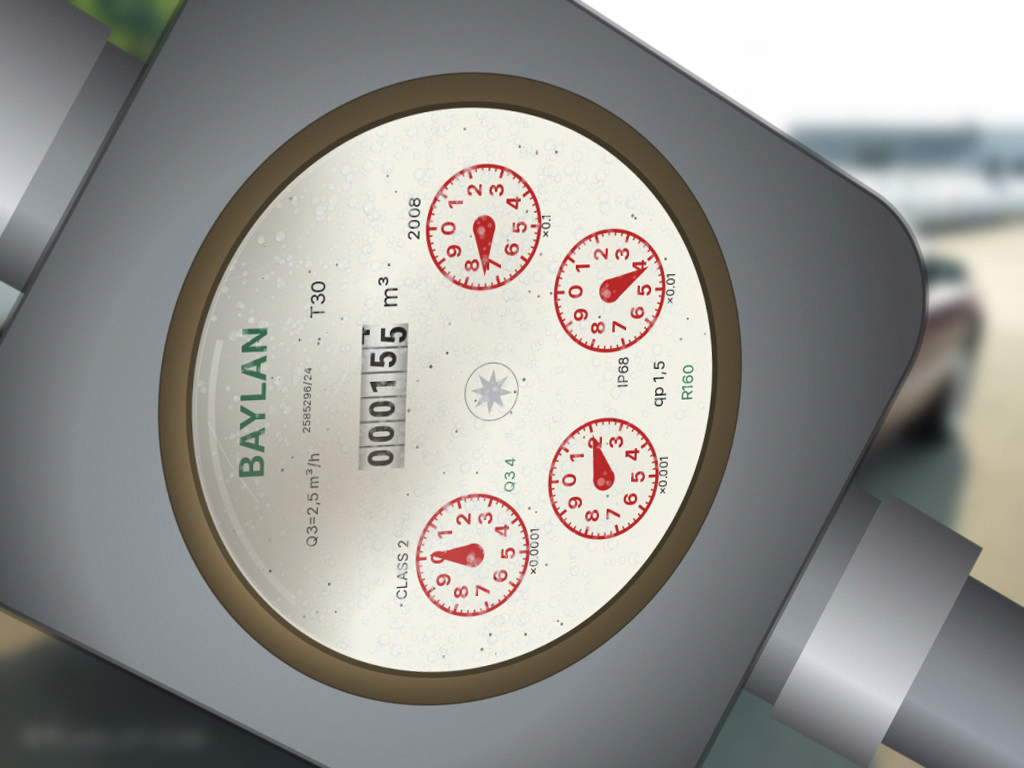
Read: 154.7420 (m³)
